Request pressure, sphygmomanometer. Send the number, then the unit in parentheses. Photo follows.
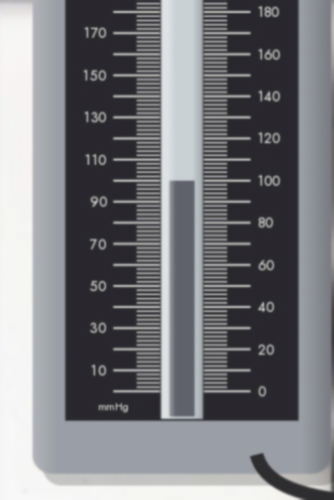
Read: 100 (mmHg)
